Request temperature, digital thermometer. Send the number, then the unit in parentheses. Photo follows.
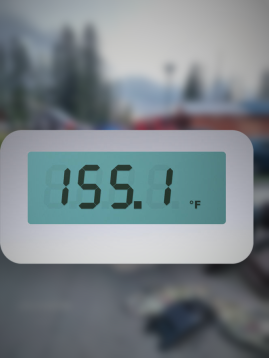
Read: 155.1 (°F)
